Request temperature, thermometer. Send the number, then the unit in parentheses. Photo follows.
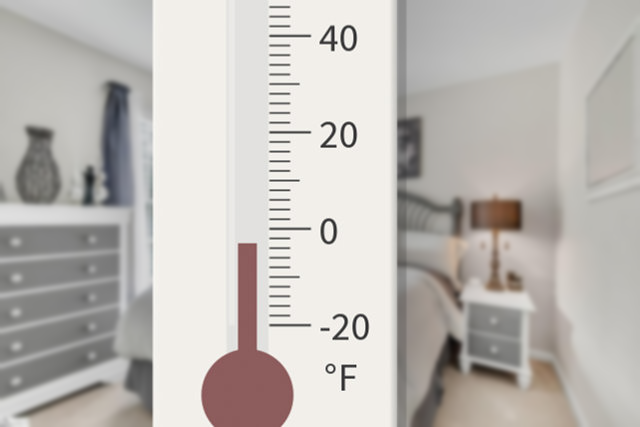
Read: -3 (°F)
